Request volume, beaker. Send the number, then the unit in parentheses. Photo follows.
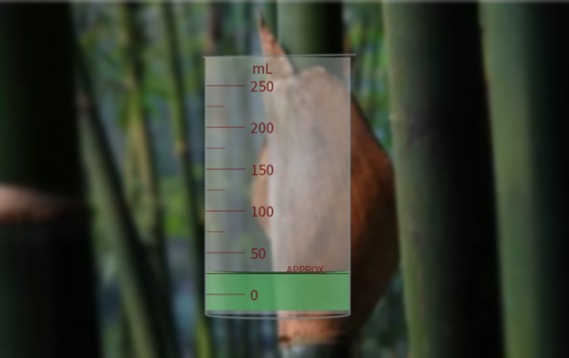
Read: 25 (mL)
